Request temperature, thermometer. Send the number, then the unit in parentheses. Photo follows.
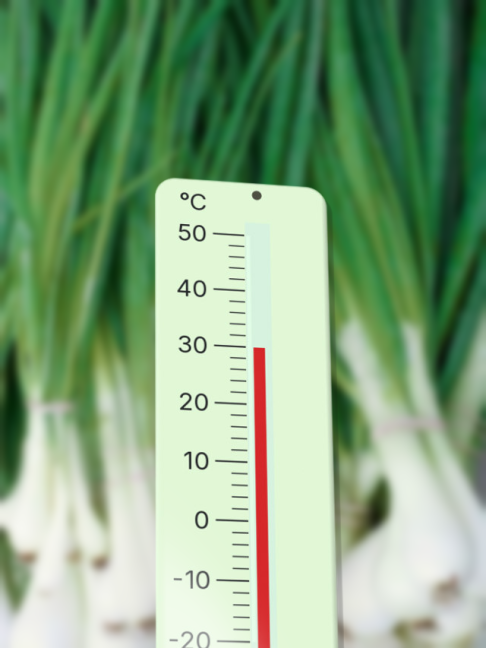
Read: 30 (°C)
